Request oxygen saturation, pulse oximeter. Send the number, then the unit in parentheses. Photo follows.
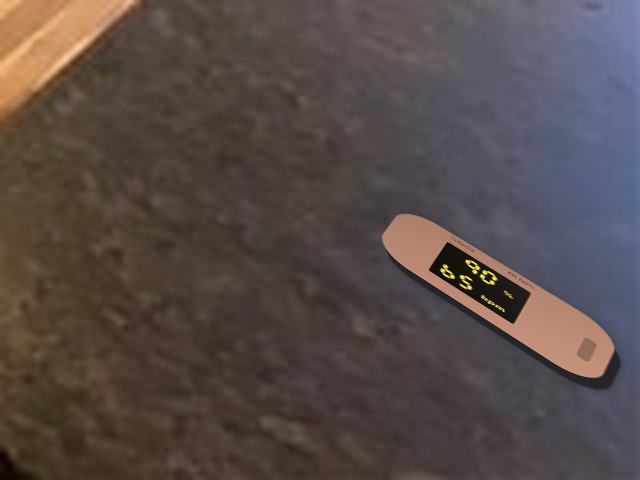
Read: 90 (%)
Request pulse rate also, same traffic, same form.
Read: 65 (bpm)
